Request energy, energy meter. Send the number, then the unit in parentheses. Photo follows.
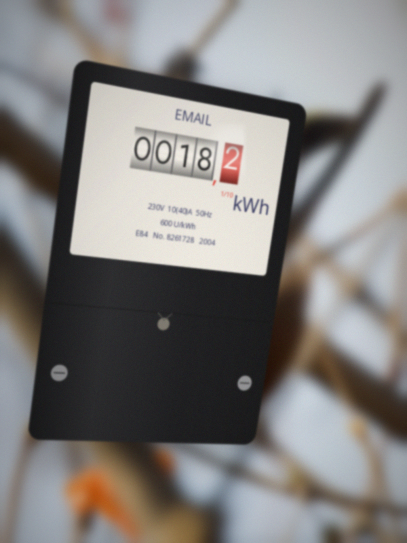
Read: 18.2 (kWh)
